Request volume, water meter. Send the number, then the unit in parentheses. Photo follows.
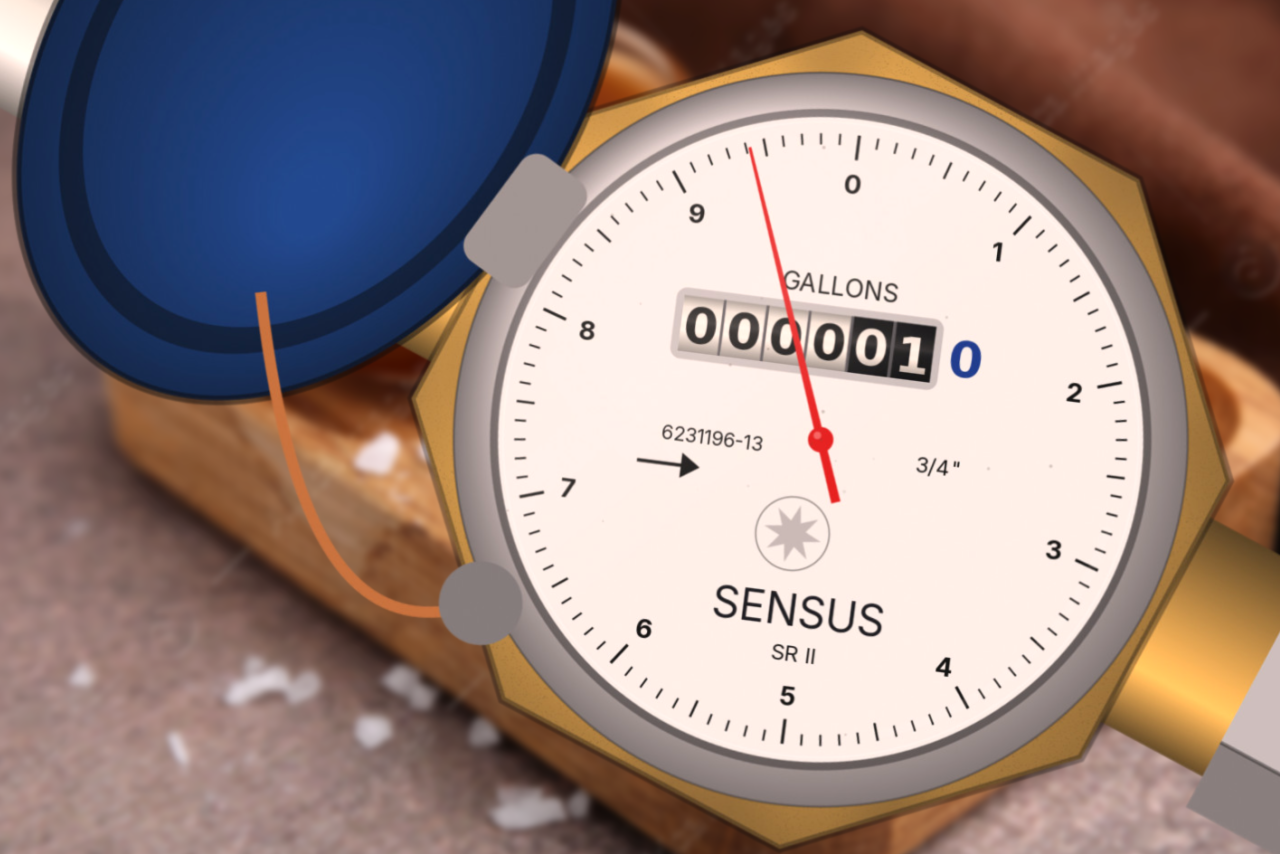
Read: 9.4 (gal)
